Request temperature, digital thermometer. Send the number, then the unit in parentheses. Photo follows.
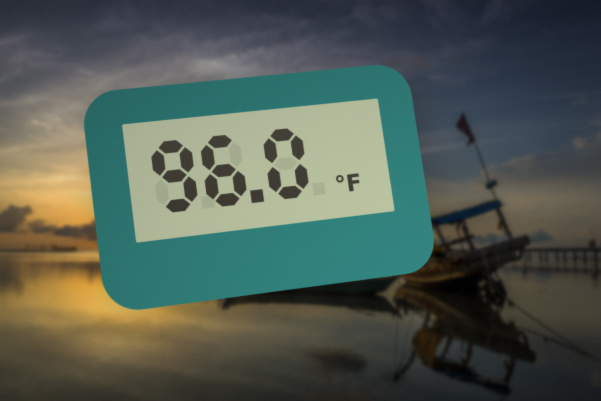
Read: 96.0 (°F)
